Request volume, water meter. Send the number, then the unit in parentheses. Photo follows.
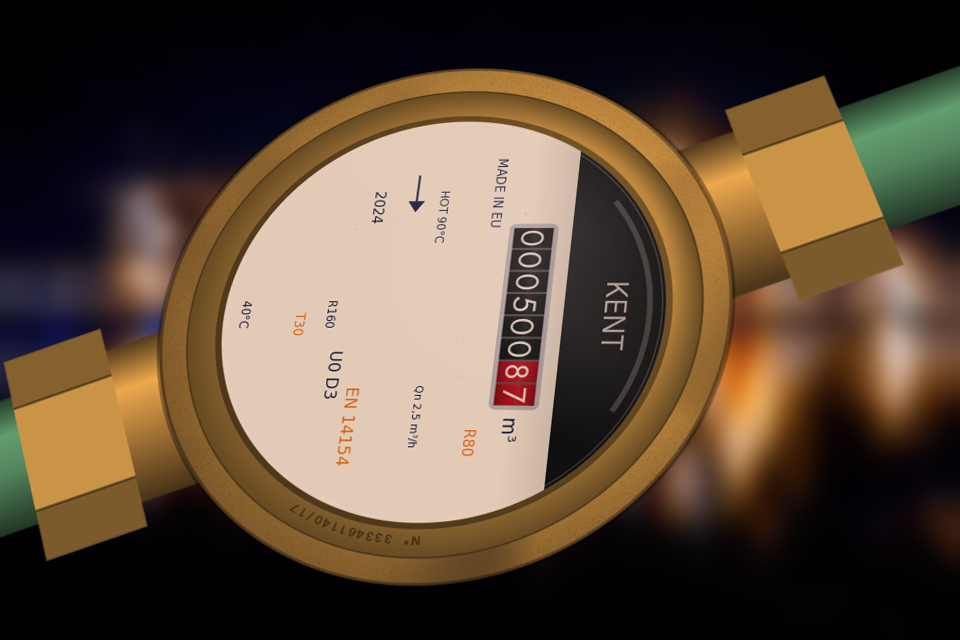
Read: 500.87 (m³)
